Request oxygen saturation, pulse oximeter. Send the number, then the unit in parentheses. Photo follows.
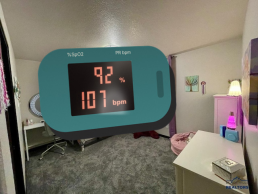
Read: 92 (%)
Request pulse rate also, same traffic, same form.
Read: 107 (bpm)
